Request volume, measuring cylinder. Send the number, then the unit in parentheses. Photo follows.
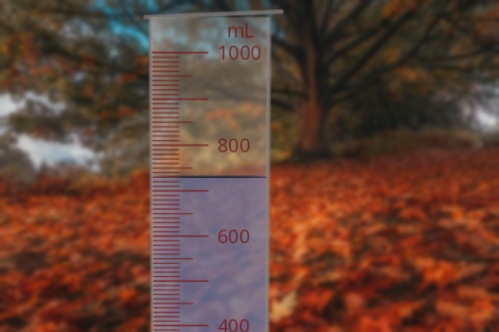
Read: 730 (mL)
